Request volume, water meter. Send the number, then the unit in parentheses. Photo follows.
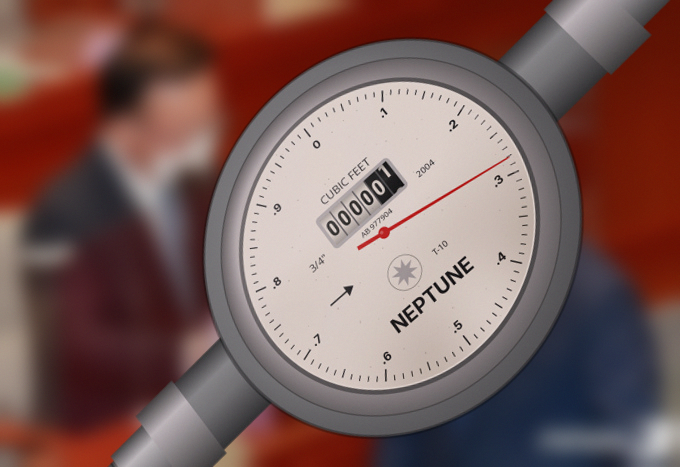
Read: 1.28 (ft³)
